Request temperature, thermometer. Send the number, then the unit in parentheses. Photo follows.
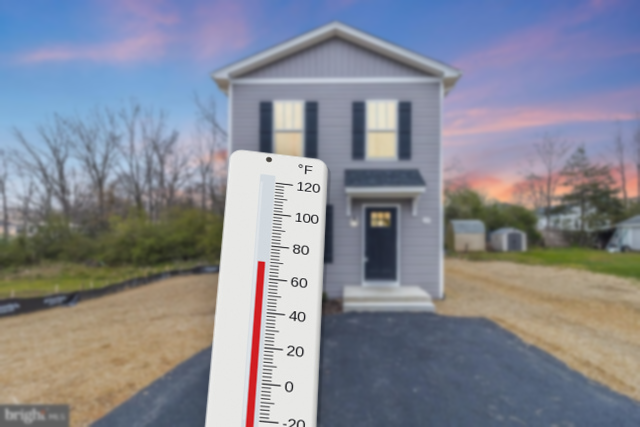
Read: 70 (°F)
